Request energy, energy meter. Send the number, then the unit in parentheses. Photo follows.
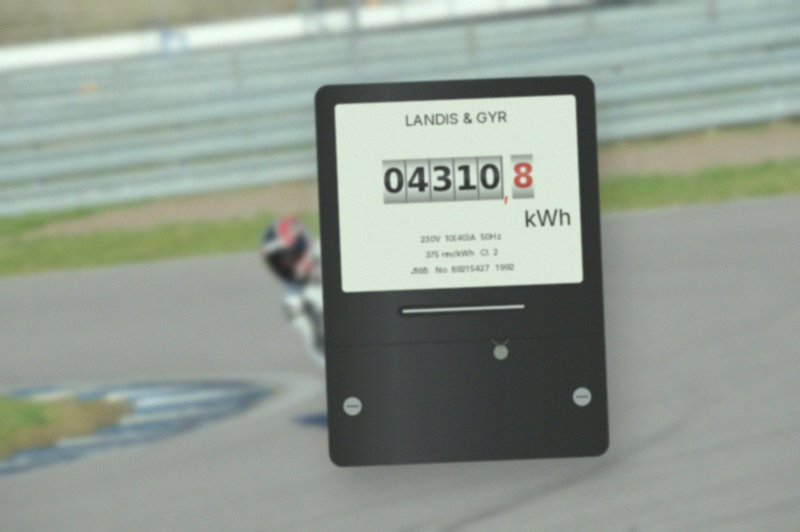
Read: 4310.8 (kWh)
